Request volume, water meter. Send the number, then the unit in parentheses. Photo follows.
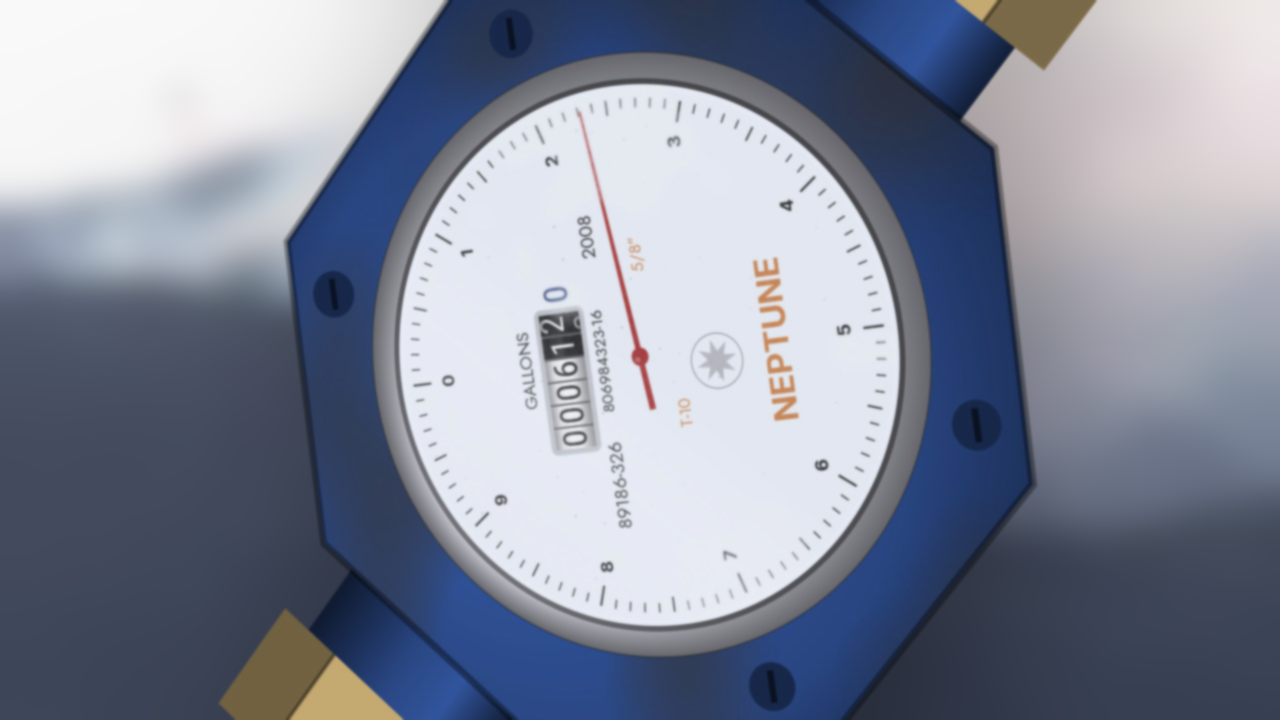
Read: 6122.3 (gal)
